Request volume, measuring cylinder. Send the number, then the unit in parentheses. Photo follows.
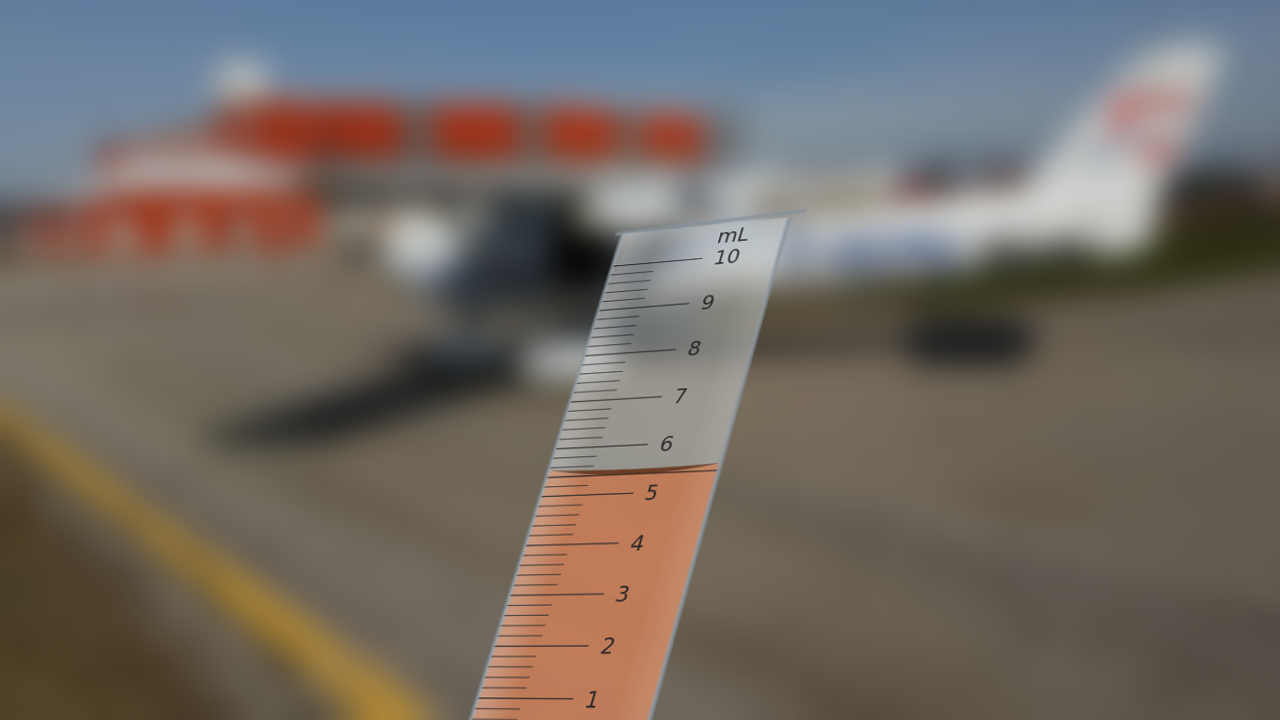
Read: 5.4 (mL)
